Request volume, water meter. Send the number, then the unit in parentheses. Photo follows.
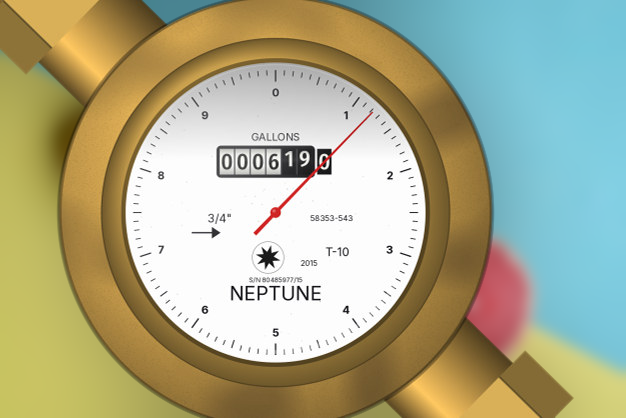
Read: 6191.2 (gal)
